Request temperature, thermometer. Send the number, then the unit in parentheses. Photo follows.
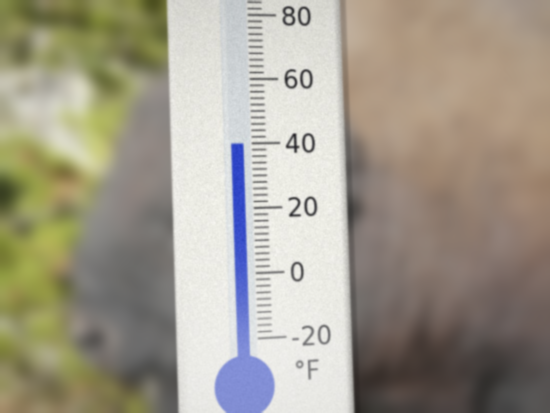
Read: 40 (°F)
